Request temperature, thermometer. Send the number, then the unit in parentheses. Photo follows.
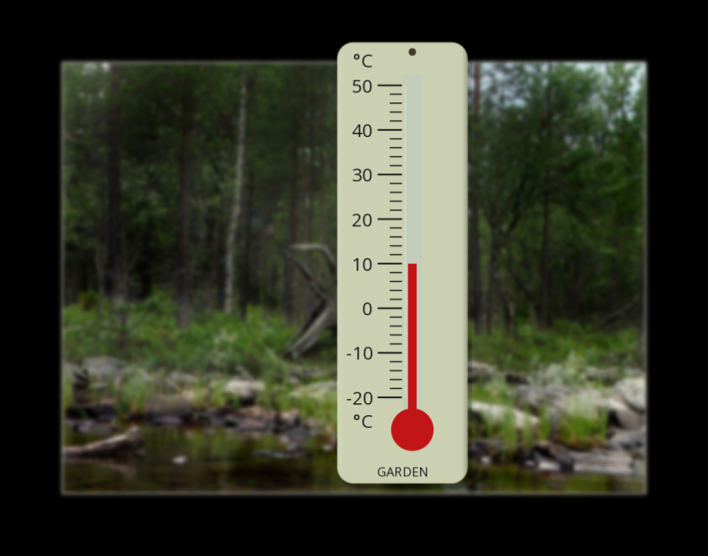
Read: 10 (°C)
